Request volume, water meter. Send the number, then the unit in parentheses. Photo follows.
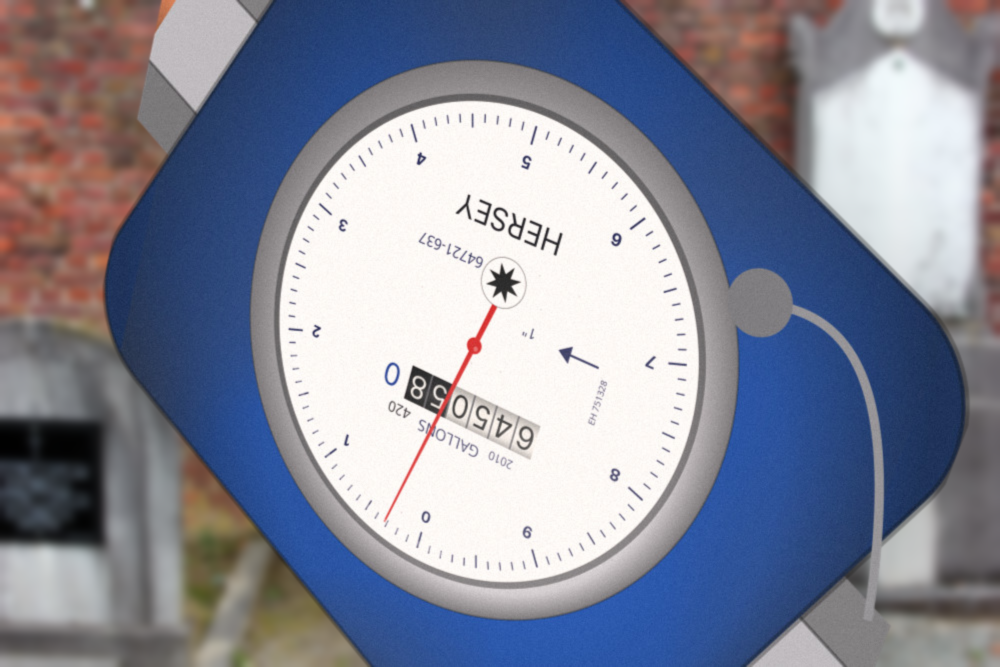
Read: 6450580.3 (gal)
